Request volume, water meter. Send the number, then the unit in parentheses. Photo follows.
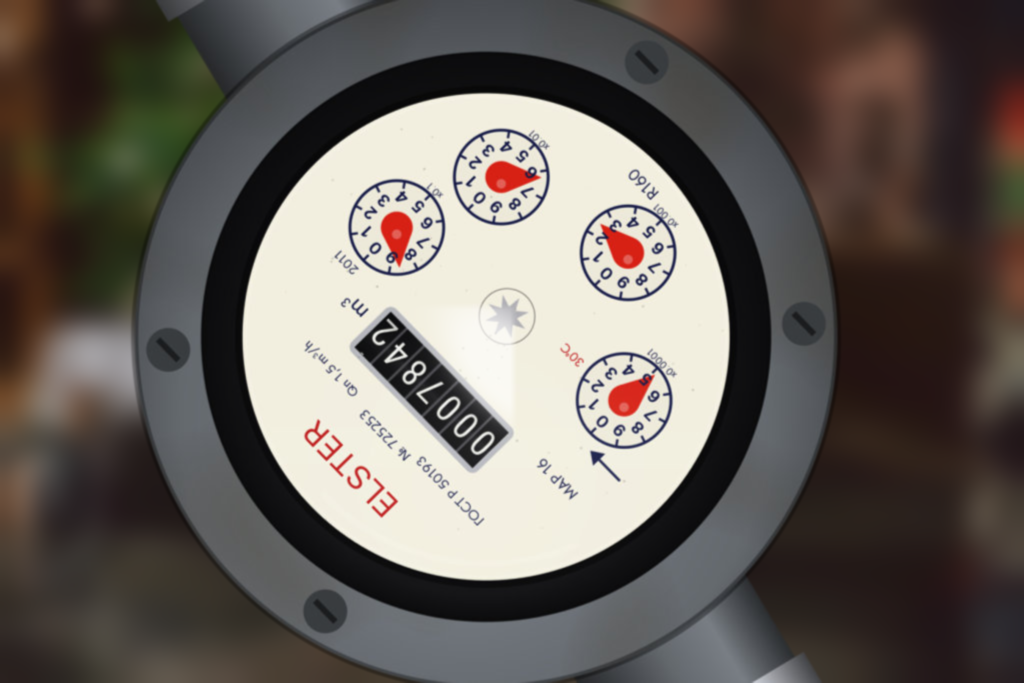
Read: 7841.8625 (m³)
